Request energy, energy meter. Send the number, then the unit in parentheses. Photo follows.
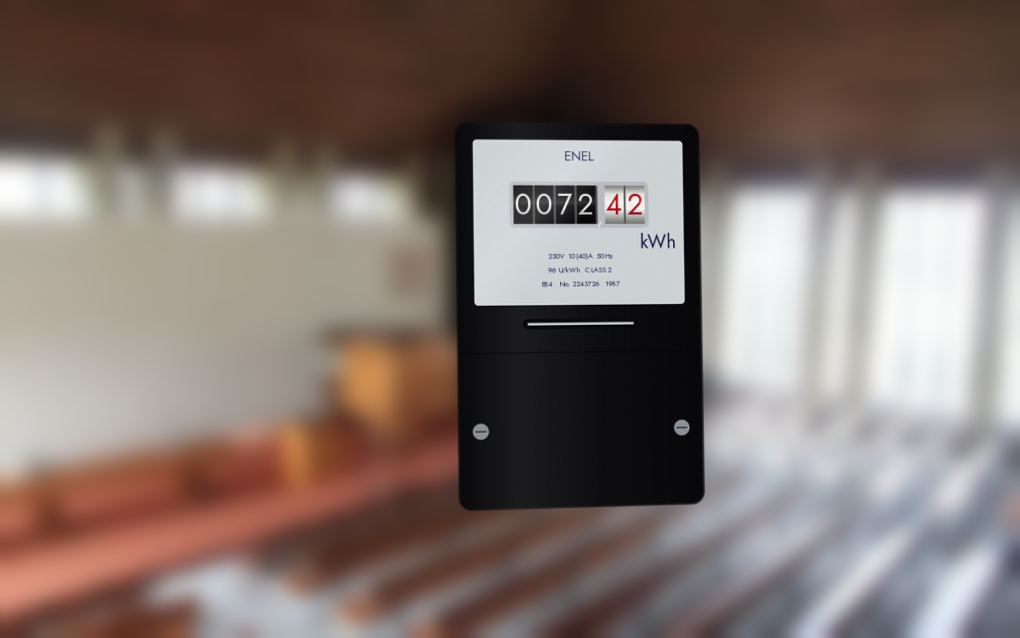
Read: 72.42 (kWh)
